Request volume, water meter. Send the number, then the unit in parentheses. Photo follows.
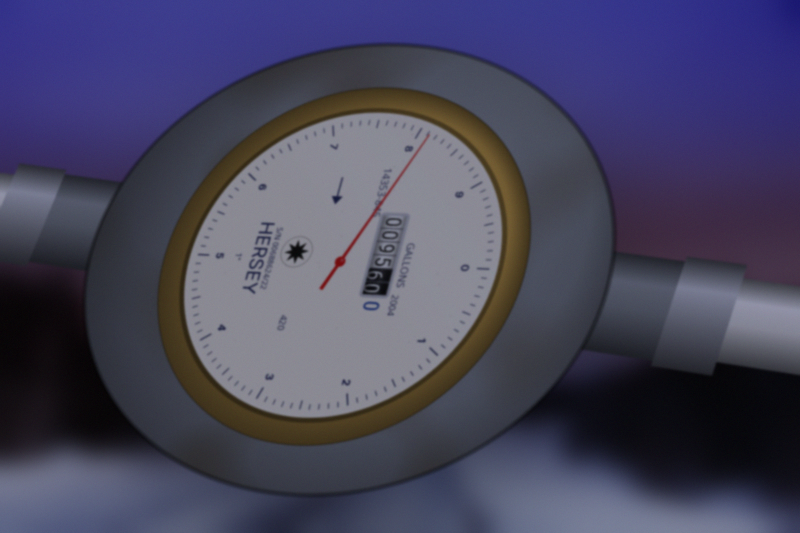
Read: 95598.1 (gal)
